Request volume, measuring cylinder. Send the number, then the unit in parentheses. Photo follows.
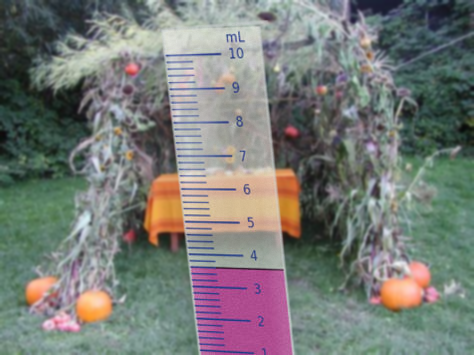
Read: 3.6 (mL)
